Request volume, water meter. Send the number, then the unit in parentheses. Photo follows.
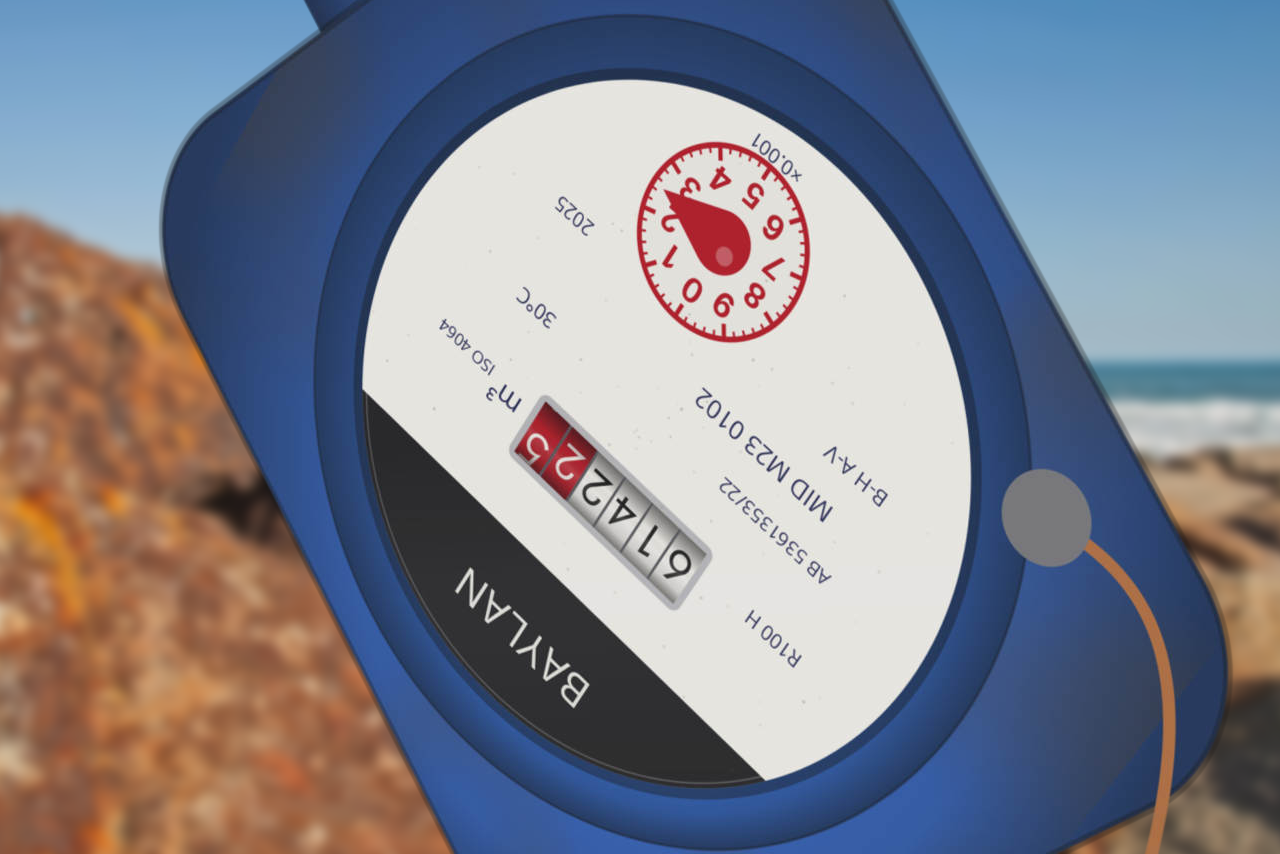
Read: 6142.252 (m³)
